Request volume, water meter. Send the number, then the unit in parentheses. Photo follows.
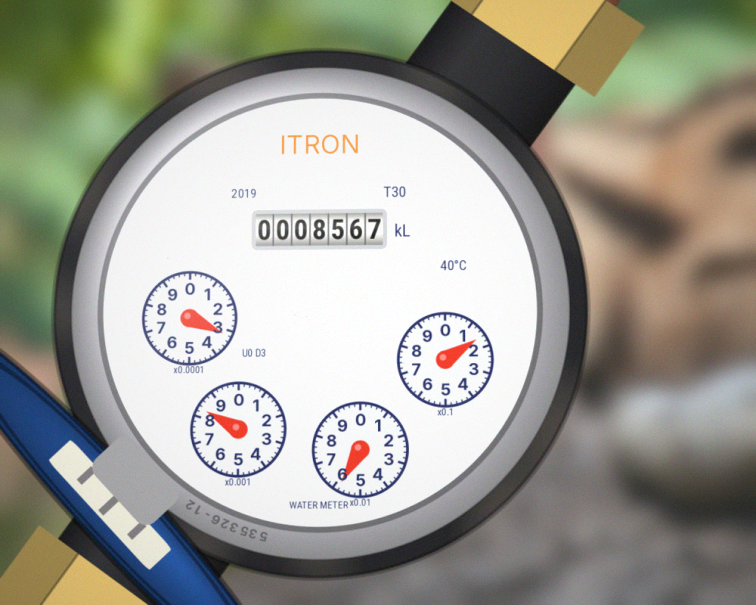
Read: 8567.1583 (kL)
